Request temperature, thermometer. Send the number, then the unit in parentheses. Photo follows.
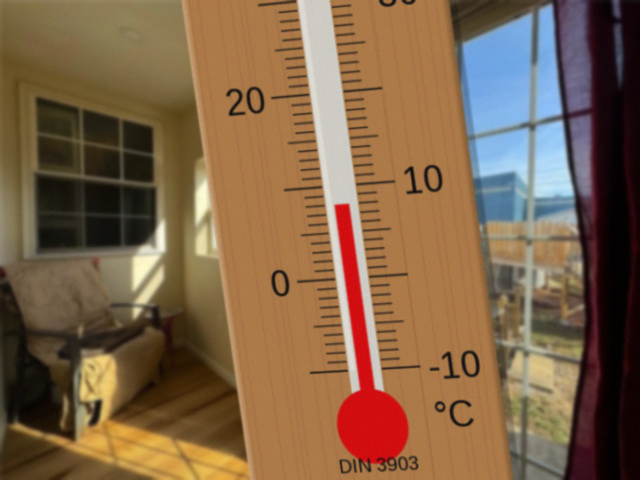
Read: 8 (°C)
